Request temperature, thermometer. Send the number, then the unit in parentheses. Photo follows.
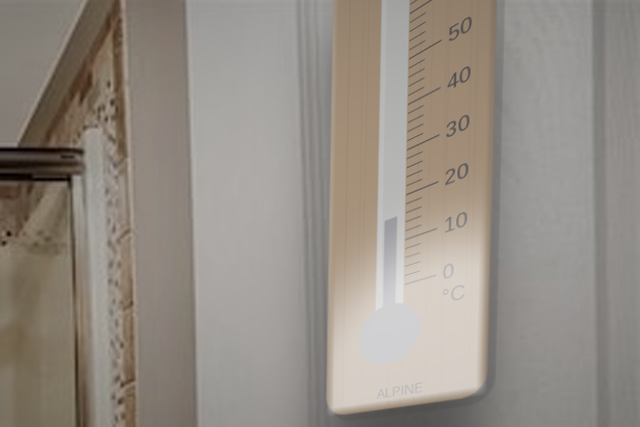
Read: 16 (°C)
